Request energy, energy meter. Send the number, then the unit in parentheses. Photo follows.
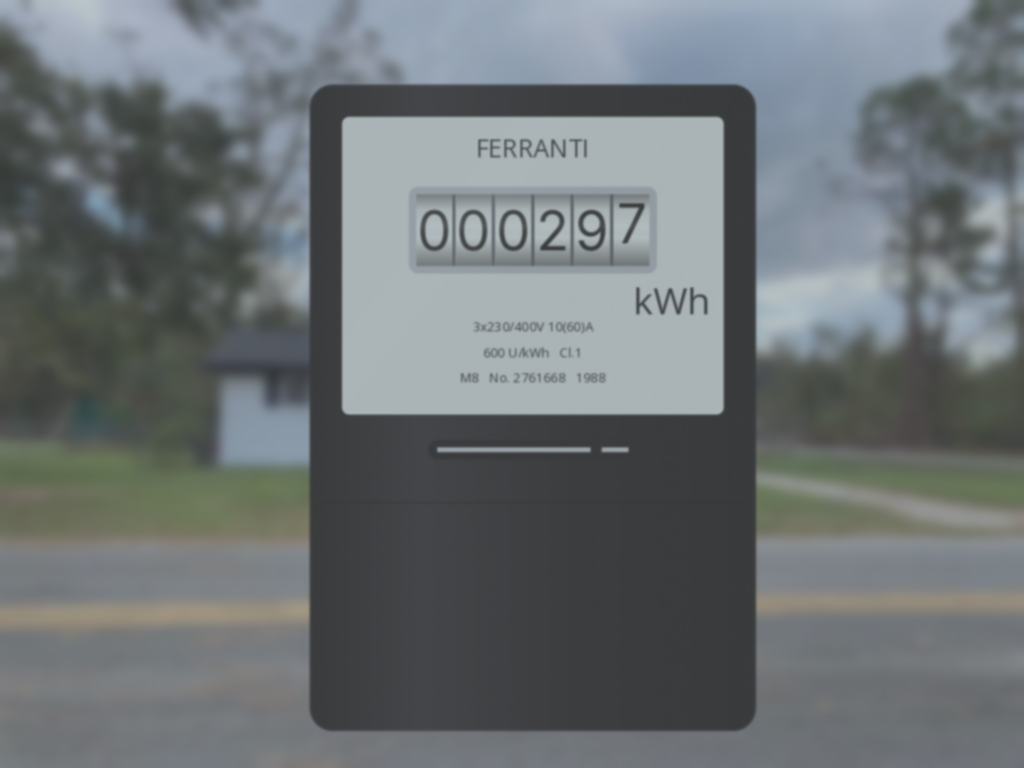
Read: 297 (kWh)
